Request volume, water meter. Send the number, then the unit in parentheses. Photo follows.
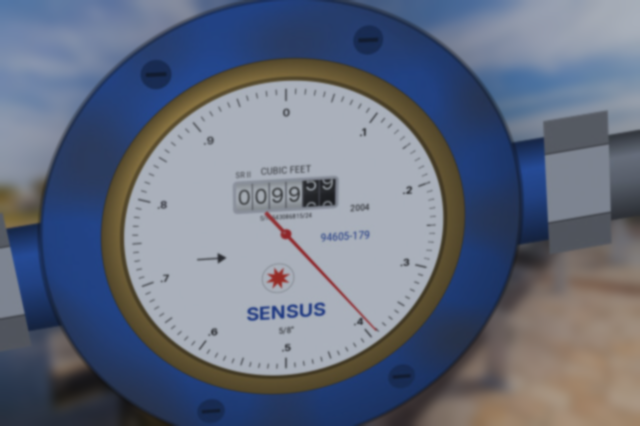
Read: 9959.39 (ft³)
